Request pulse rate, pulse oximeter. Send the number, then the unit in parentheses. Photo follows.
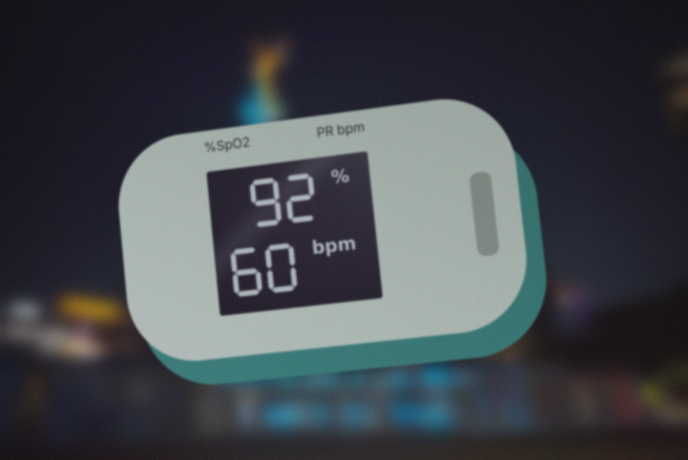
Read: 60 (bpm)
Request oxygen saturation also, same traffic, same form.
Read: 92 (%)
